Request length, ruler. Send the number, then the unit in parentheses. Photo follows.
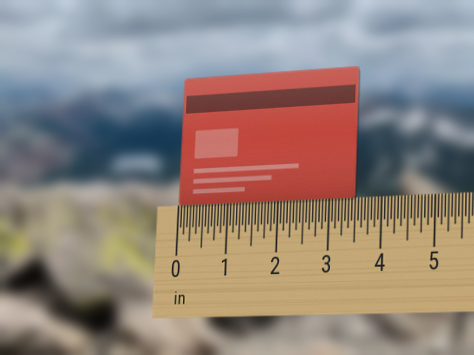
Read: 3.5 (in)
